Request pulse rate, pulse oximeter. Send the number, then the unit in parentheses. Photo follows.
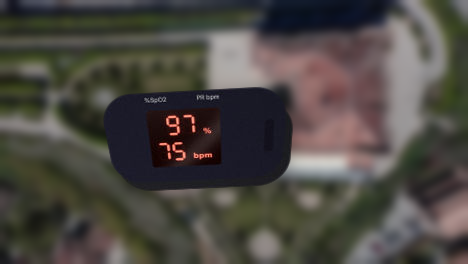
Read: 75 (bpm)
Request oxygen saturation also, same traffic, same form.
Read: 97 (%)
